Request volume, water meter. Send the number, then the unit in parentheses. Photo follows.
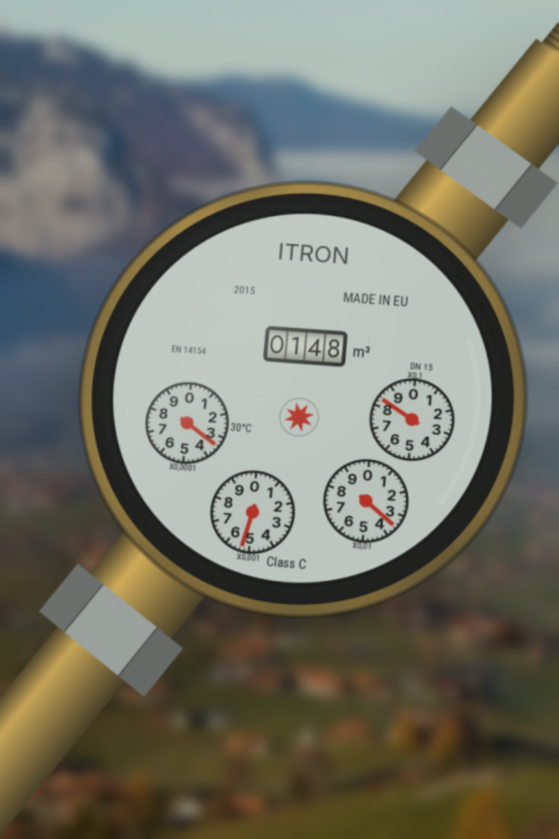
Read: 148.8353 (m³)
